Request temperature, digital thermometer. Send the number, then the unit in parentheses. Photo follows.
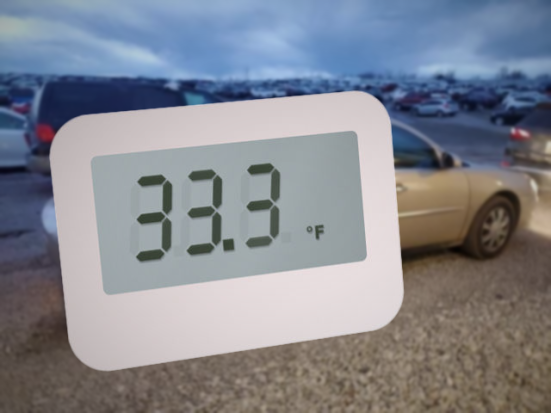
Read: 33.3 (°F)
